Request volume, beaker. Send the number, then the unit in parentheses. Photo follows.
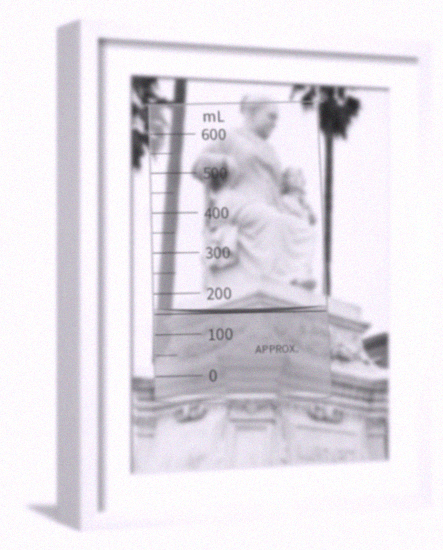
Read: 150 (mL)
